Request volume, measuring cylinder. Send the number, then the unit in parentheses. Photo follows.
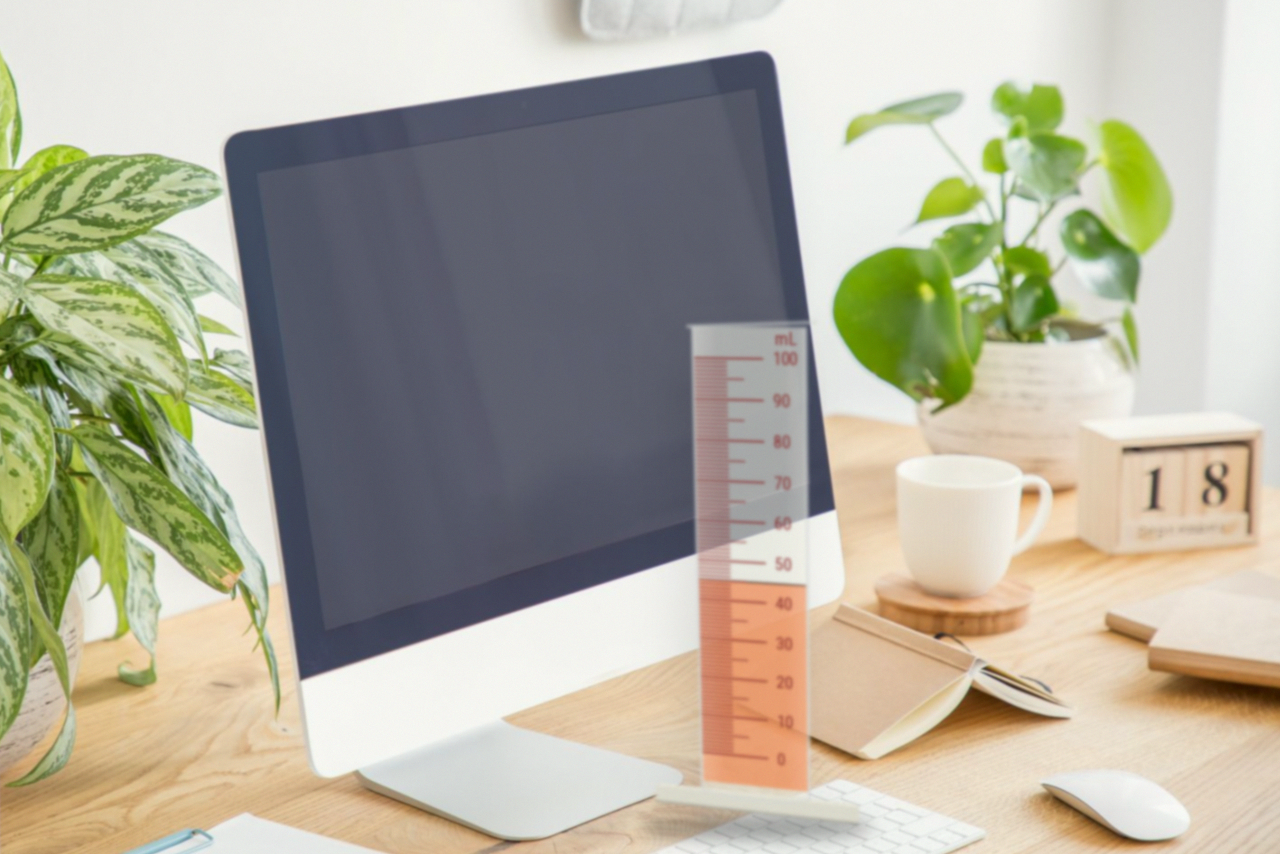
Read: 45 (mL)
